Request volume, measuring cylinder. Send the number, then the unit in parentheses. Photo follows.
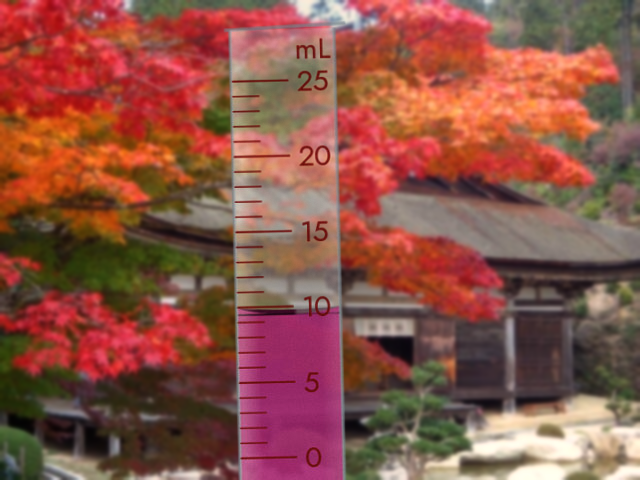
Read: 9.5 (mL)
